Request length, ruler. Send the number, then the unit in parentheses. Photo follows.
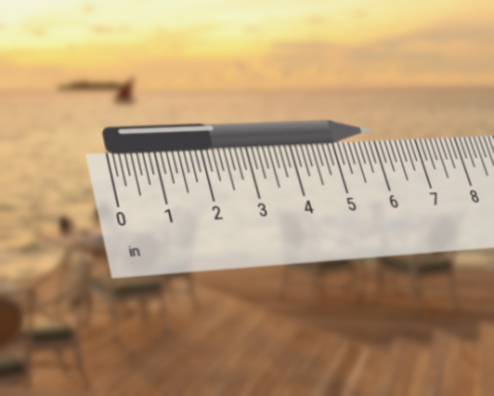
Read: 6 (in)
